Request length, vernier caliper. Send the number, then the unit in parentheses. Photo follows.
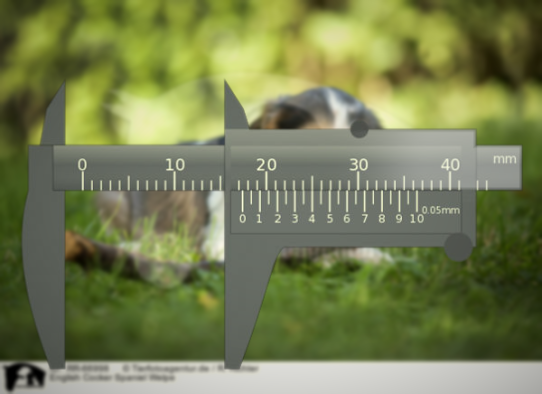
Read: 17.4 (mm)
